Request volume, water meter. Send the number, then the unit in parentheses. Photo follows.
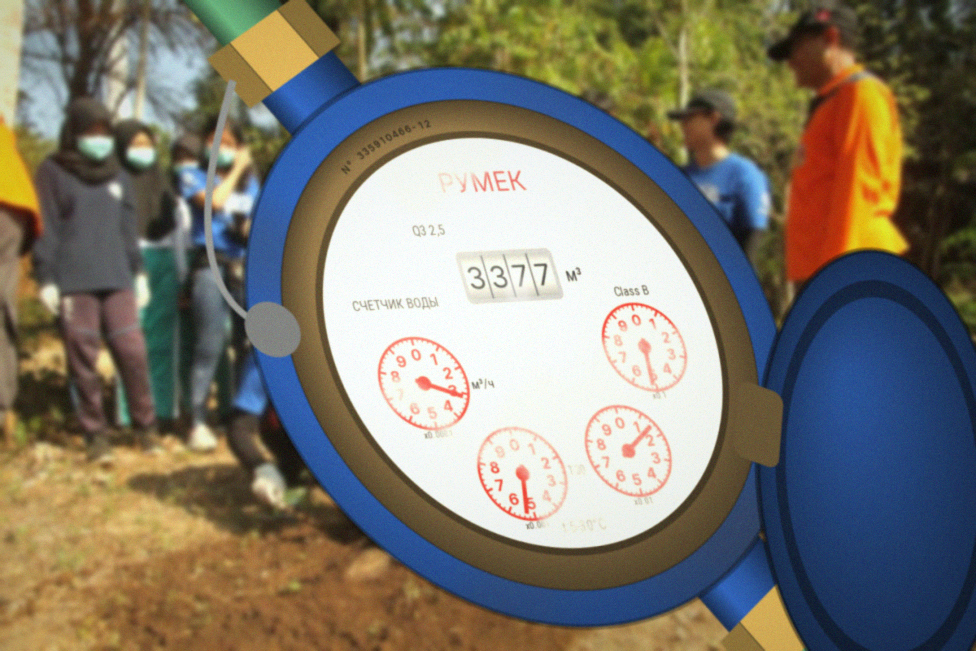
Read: 3377.5153 (m³)
